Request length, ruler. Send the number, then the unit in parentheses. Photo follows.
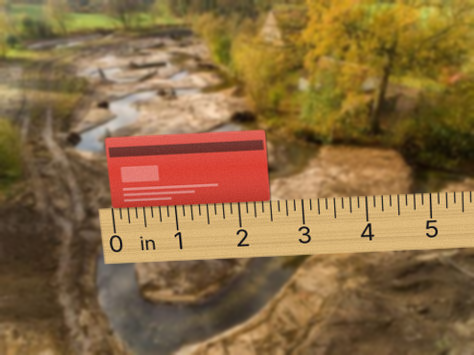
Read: 2.5 (in)
